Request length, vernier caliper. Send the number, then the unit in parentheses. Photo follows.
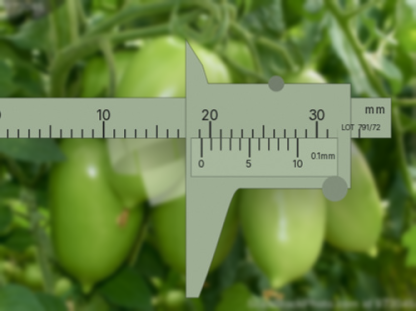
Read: 19.2 (mm)
